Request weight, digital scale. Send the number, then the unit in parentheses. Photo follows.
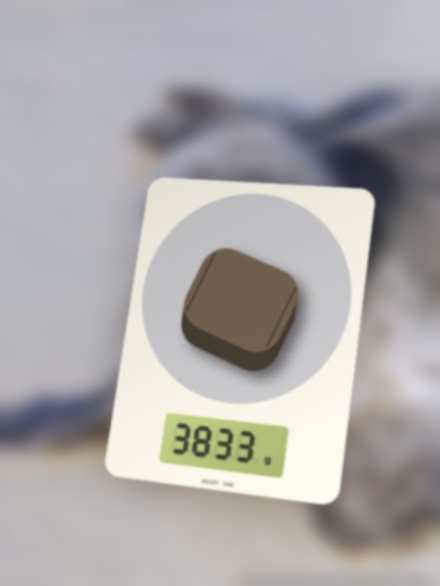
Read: 3833 (g)
